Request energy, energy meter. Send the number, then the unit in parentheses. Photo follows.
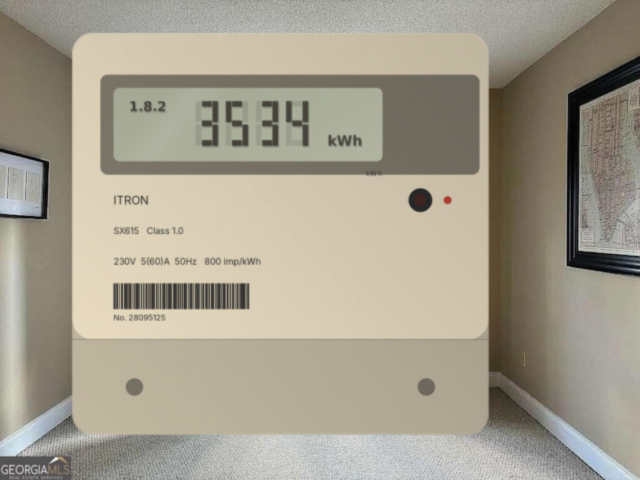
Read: 3534 (kWh)
